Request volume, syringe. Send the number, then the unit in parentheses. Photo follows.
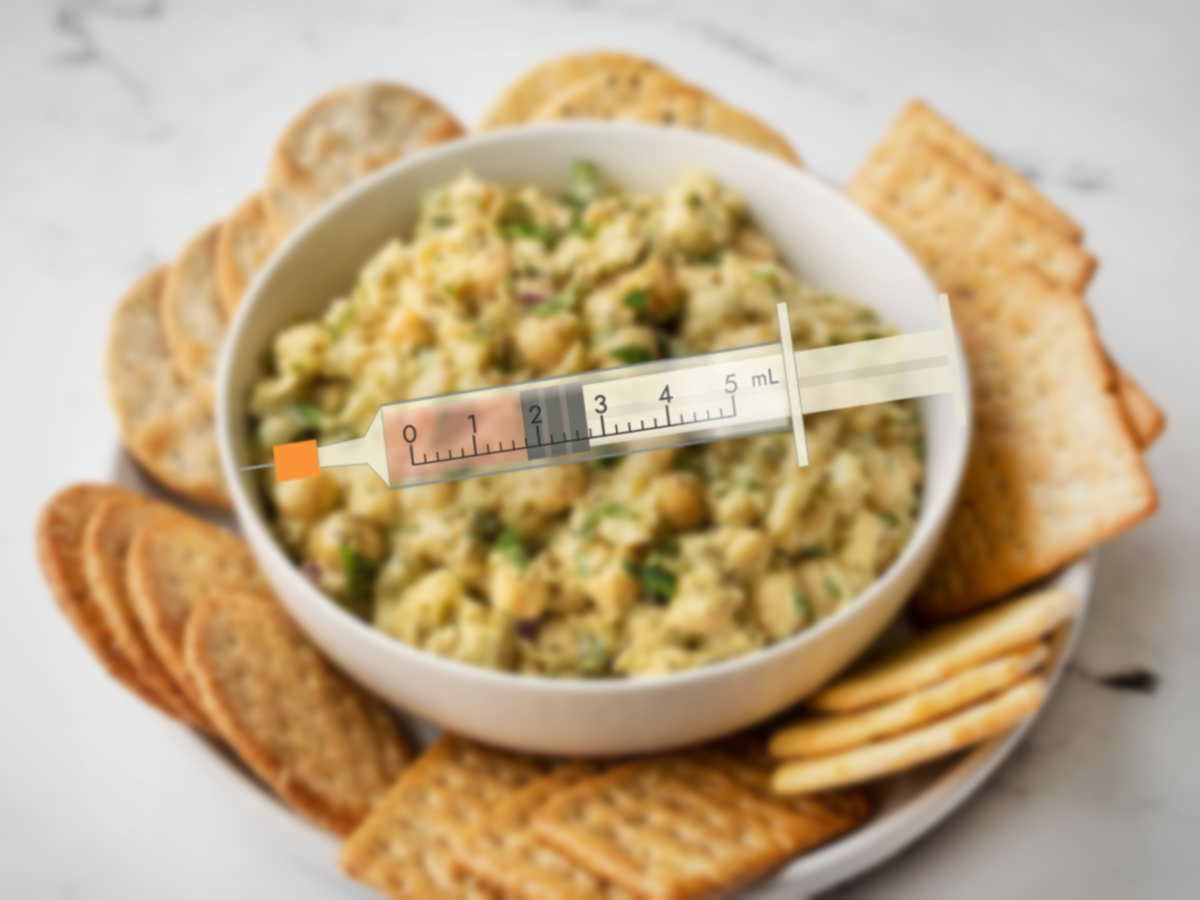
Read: 1.8 (mL)
